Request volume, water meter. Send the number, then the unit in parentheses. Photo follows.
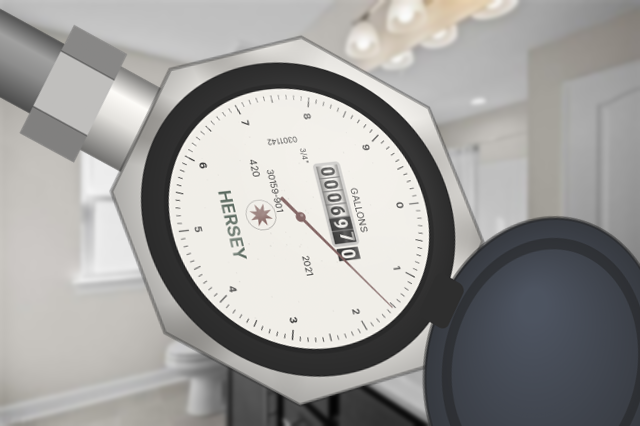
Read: 6971.5 (gal)
